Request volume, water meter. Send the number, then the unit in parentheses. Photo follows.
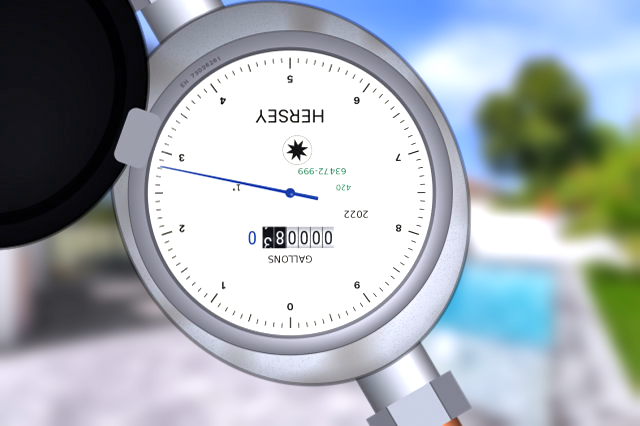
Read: 832.8 (gal)
